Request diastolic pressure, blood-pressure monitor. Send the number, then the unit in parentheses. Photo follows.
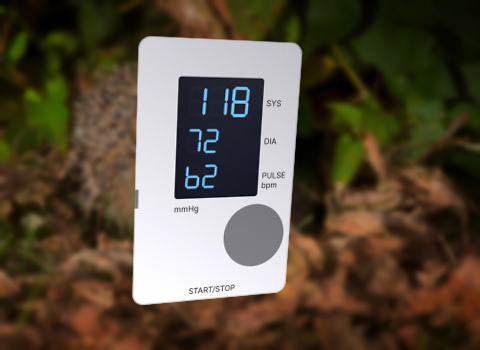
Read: 72 (mmHg)
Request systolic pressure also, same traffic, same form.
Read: 118 (mmHg)
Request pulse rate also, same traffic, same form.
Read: 62 (bpm)
